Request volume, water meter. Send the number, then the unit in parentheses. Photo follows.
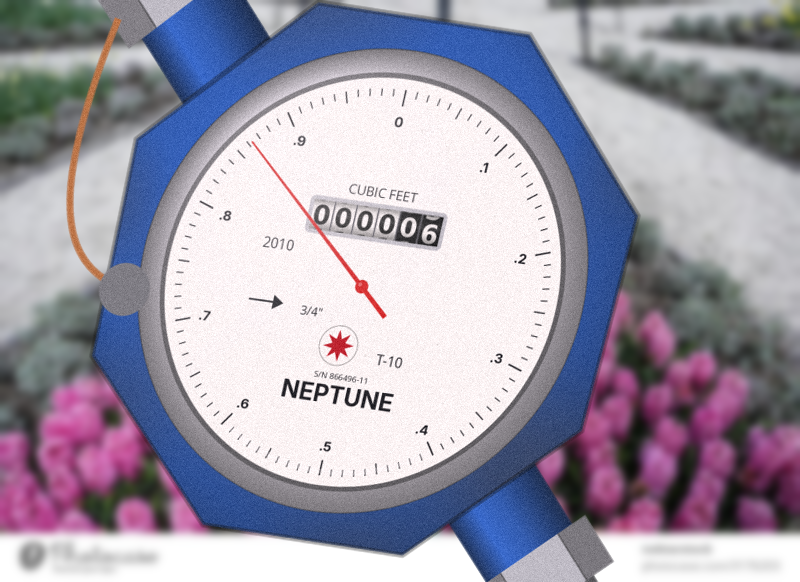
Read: 5.86 (ft³)
